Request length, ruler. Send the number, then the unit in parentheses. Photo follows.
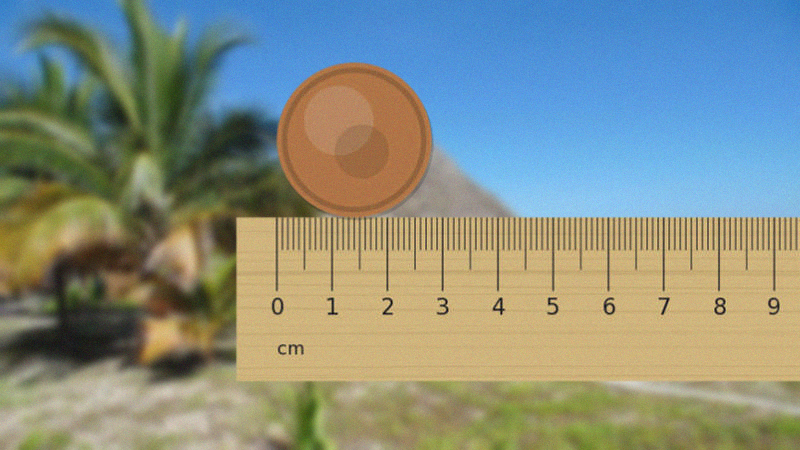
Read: 2.8 (cm)
